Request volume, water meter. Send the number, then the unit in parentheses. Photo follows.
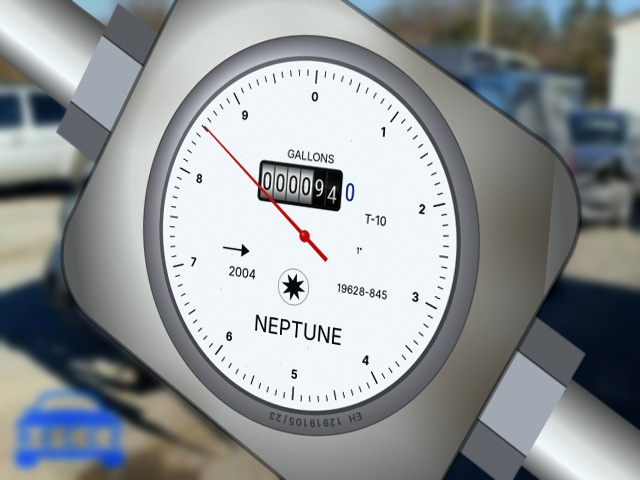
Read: 938.5 (gal)
